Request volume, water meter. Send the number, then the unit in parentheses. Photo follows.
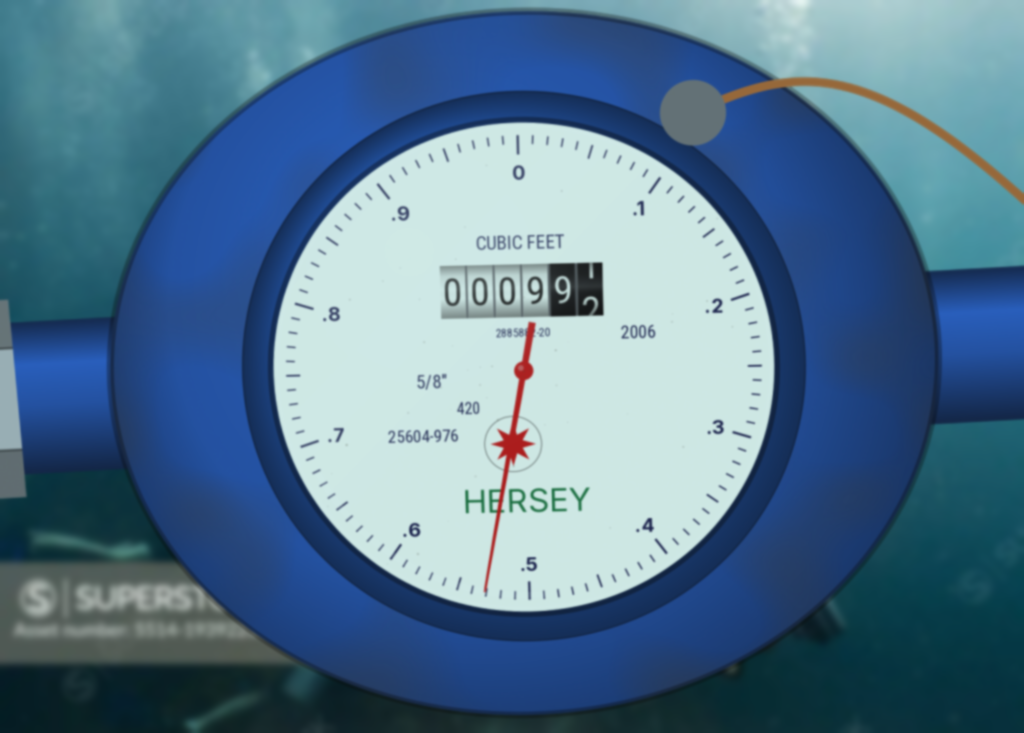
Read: 991.53 (ft³)
